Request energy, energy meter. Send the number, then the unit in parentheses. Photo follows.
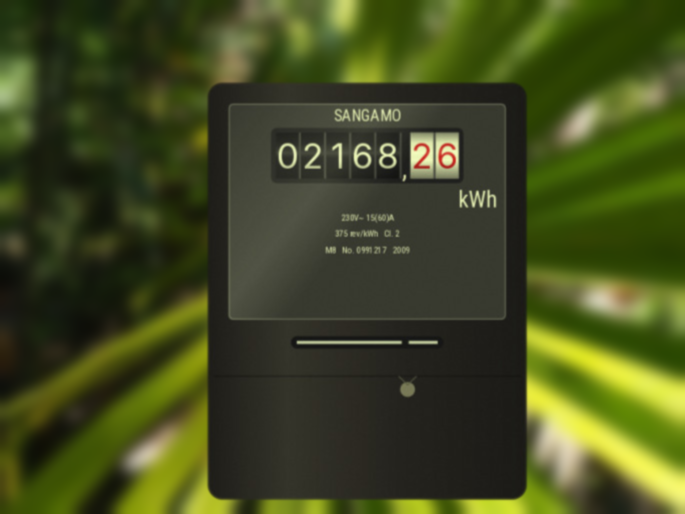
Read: 2168.26 (kWh)
